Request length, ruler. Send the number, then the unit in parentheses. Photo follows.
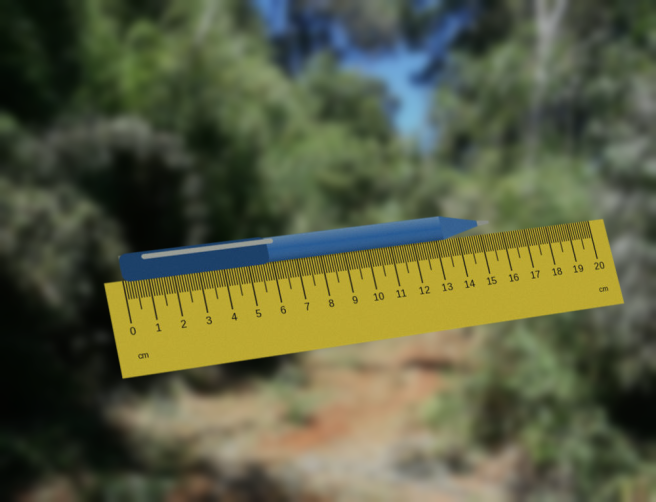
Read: 15.5 (cm)
